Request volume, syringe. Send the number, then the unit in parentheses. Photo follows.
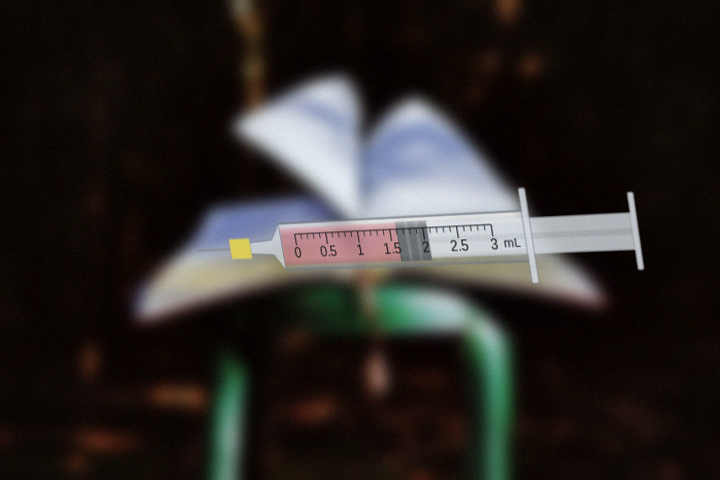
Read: 1.6 (mL)
